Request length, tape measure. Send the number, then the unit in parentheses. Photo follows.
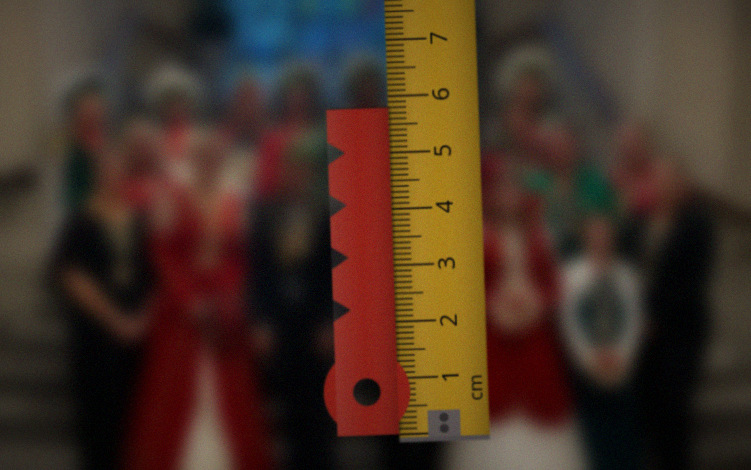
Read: 5.8 (cm)
